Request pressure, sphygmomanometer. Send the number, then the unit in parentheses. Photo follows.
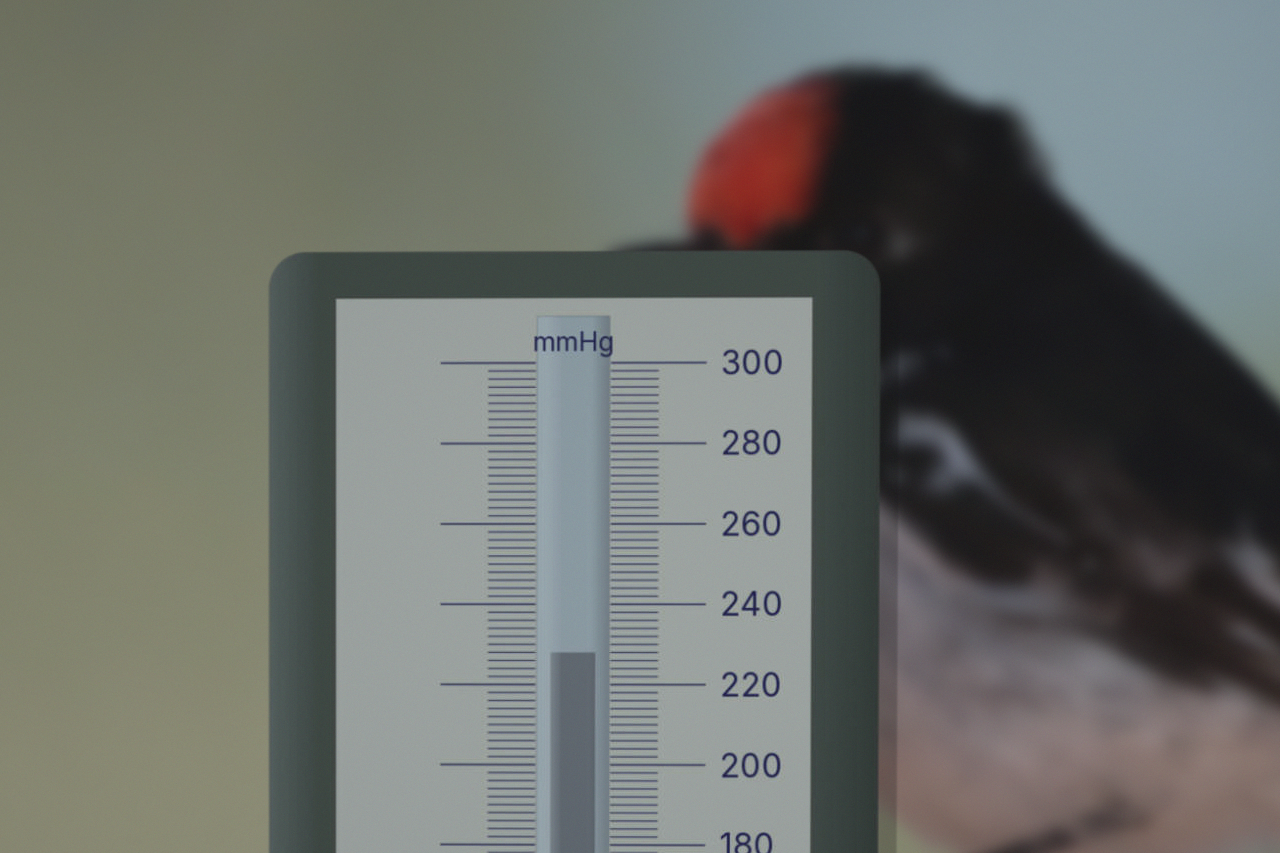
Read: 228 (mmHg)
